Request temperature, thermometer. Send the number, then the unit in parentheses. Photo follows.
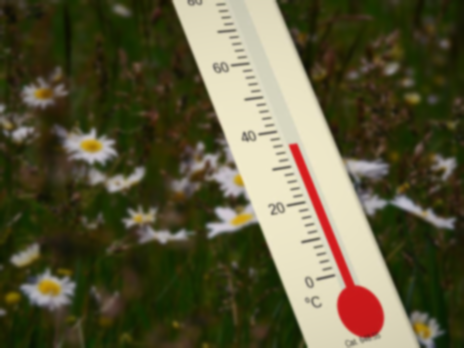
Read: 36 (°C)
